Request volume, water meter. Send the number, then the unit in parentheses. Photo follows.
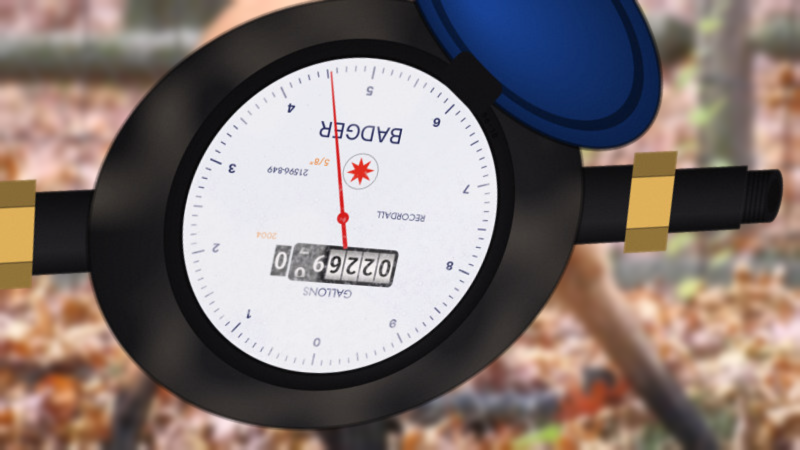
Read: 226964.5 (gal)
